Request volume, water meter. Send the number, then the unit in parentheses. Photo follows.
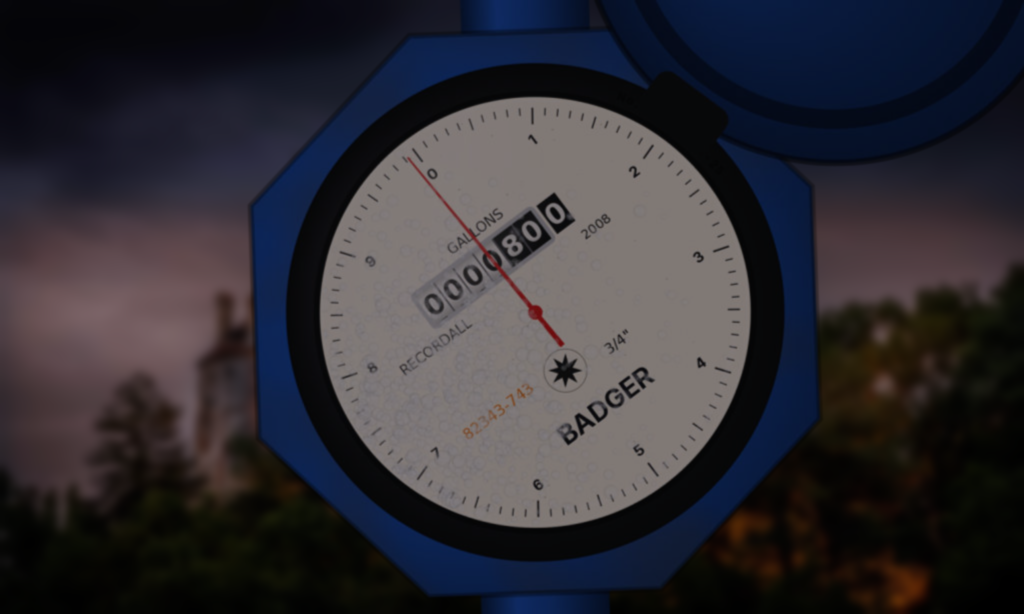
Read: 799.9 (gal)
